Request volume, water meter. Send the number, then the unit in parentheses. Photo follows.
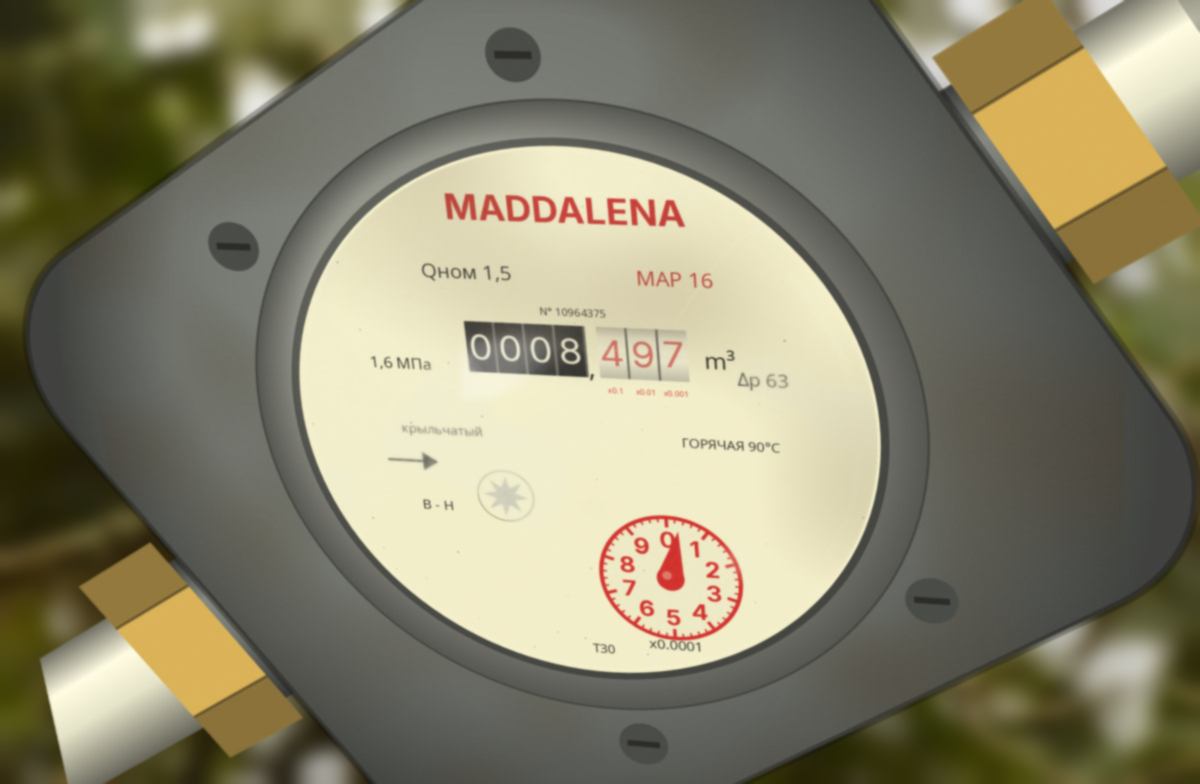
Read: 8.4970 (m³)
